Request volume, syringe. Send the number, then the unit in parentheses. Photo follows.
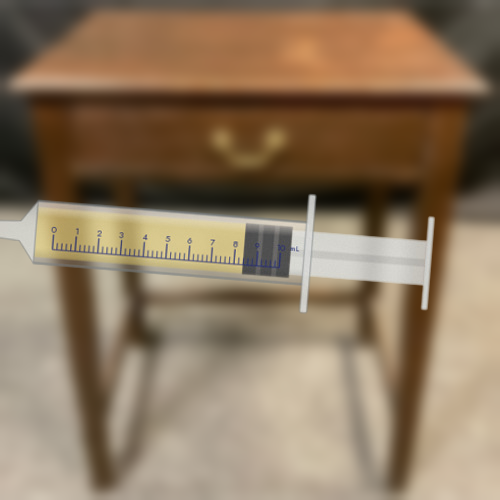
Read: 8.4 (mL)
